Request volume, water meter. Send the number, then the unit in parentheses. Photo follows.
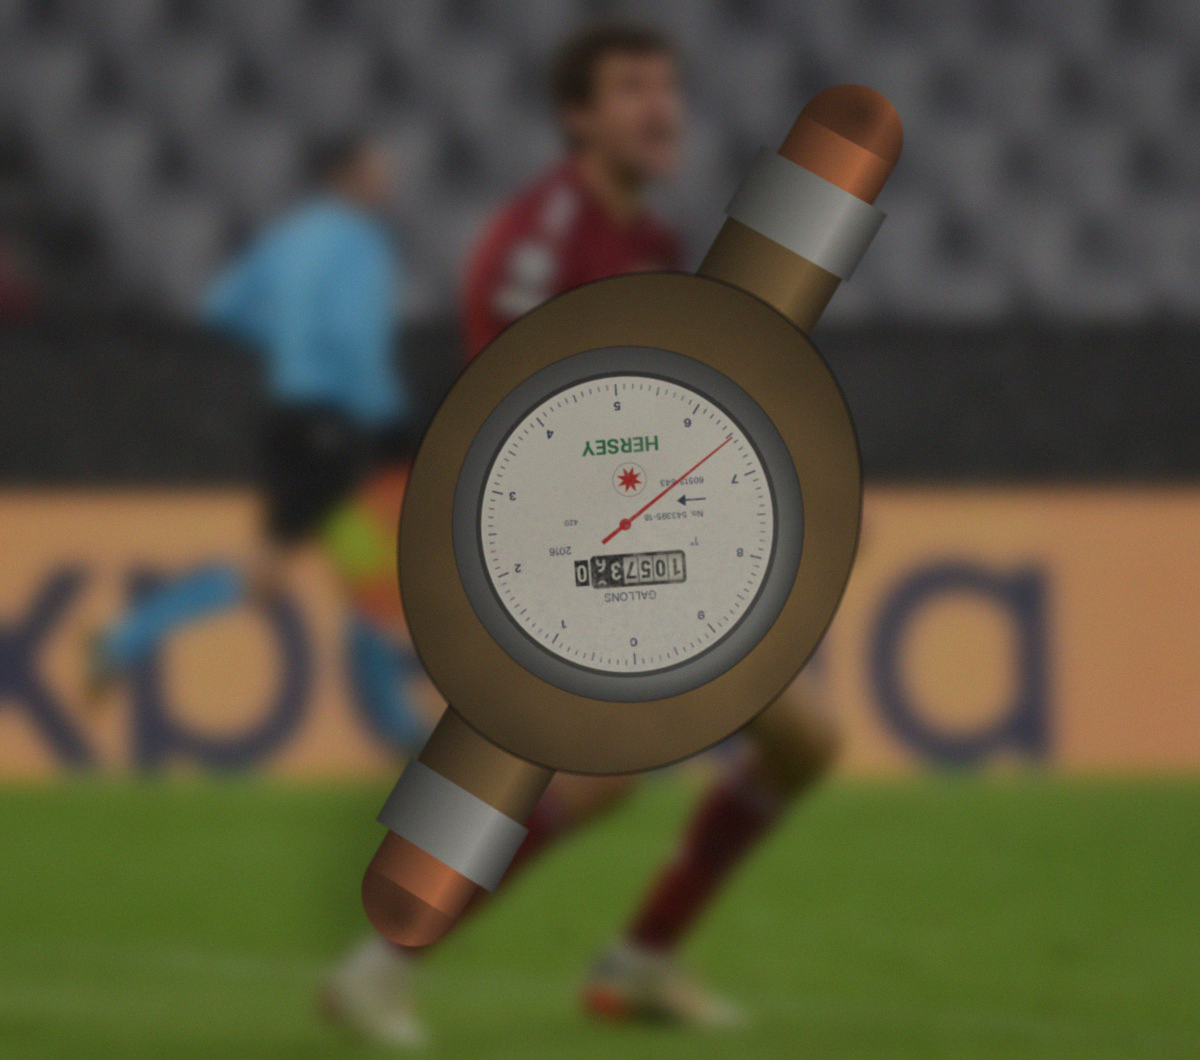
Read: 1057356.5 (gal)
